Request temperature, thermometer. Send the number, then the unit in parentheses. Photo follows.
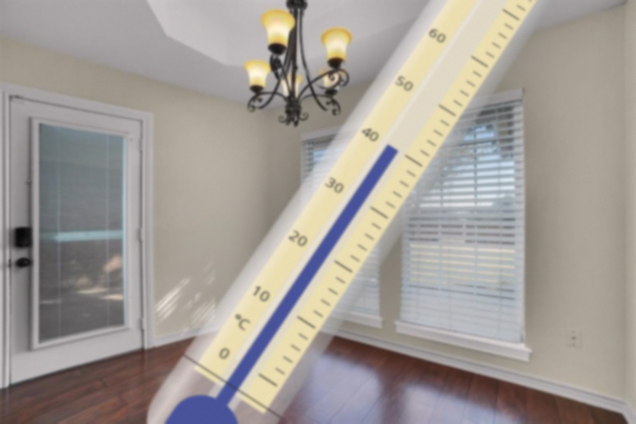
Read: 40 (°C)
